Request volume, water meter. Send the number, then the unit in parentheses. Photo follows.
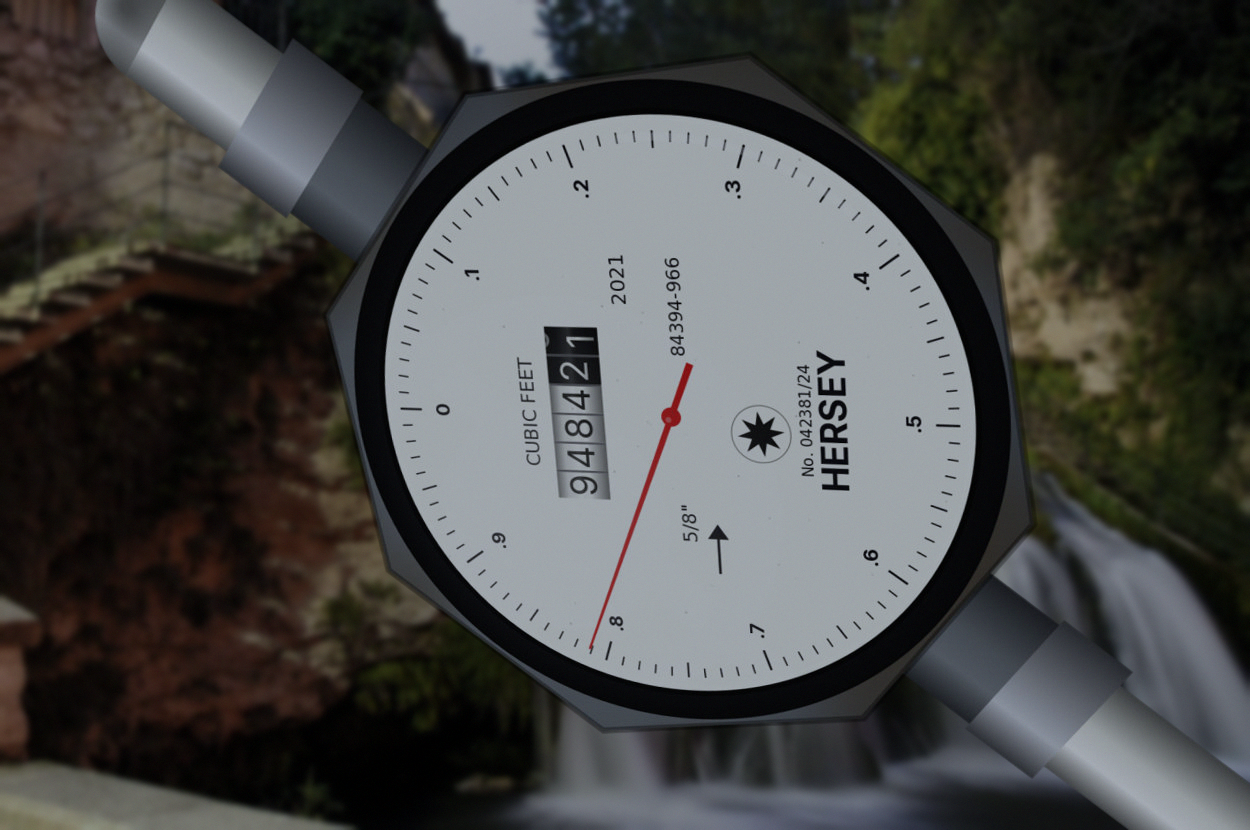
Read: 948420.81 (ft³)
